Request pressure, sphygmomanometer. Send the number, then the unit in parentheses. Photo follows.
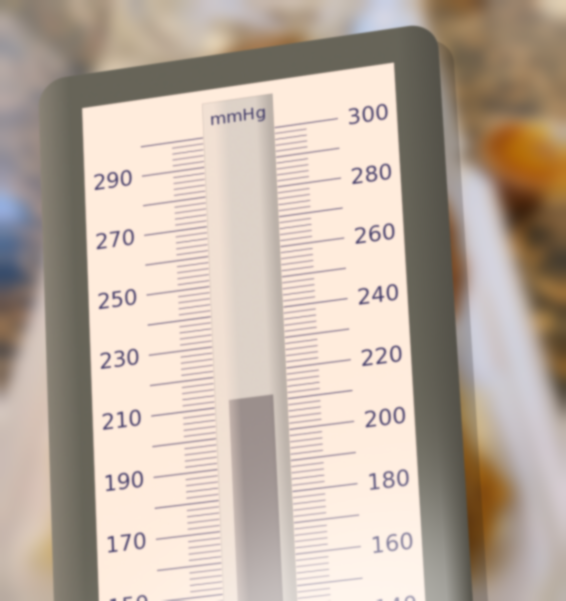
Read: 212 (mmHg)
